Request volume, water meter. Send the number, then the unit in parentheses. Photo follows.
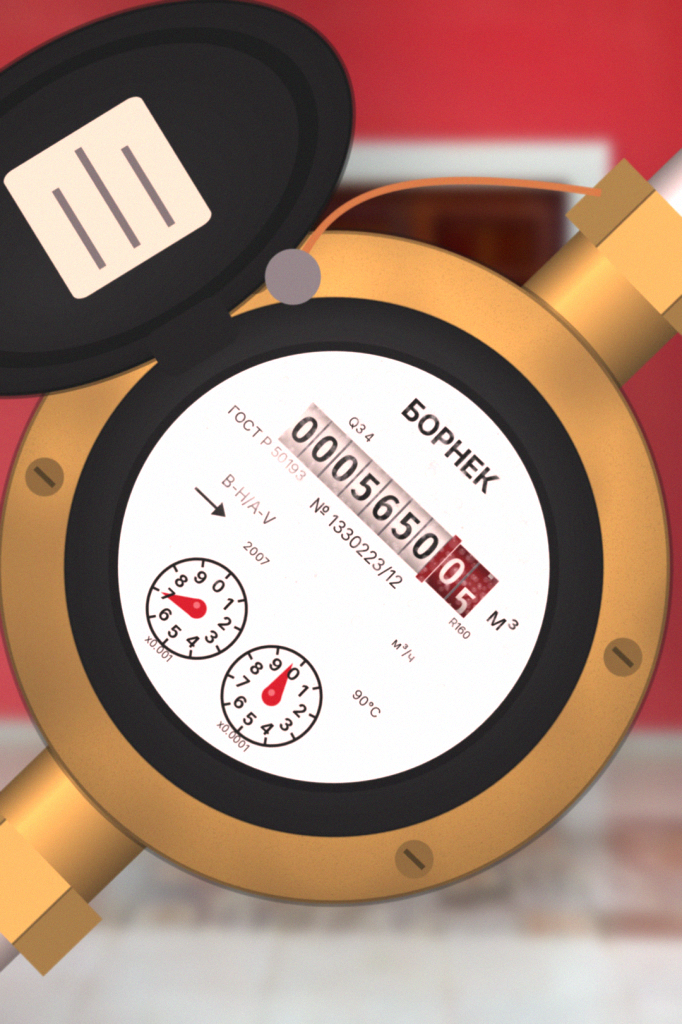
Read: 5650.0469 (m³)
